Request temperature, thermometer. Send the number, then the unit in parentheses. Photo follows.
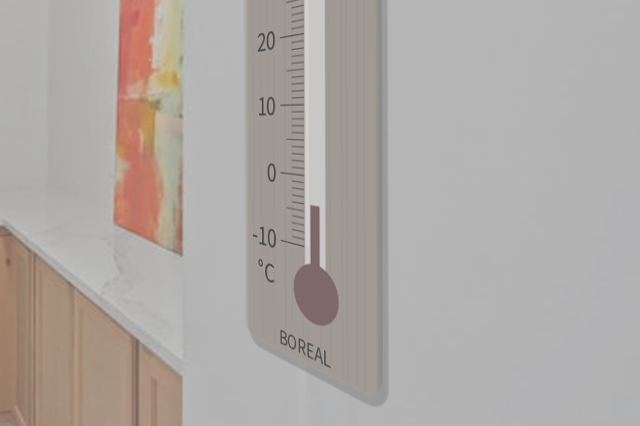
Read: -4 (°C)
